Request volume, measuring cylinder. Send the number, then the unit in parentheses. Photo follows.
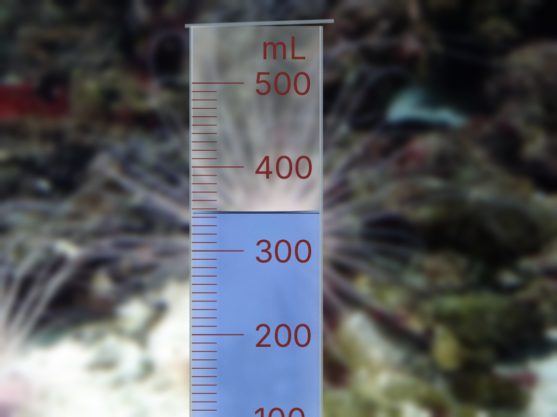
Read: 345 (mL)
